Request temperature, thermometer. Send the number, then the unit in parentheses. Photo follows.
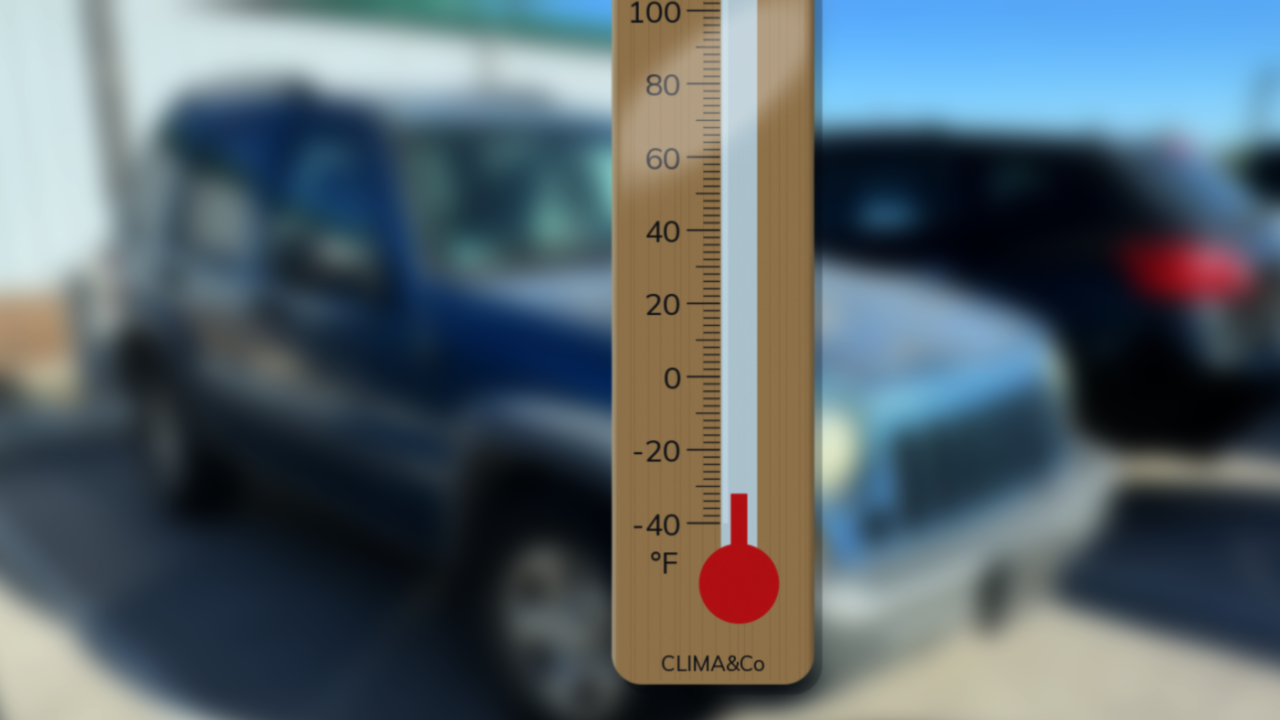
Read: -32 (°F)
